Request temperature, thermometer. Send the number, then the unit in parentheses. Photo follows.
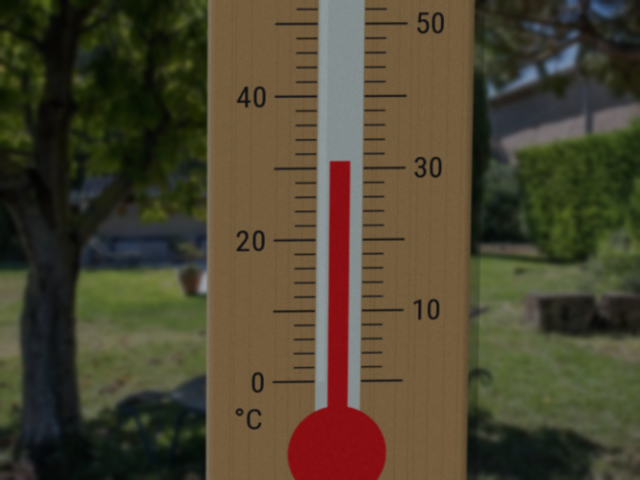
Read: 31 (°C)
